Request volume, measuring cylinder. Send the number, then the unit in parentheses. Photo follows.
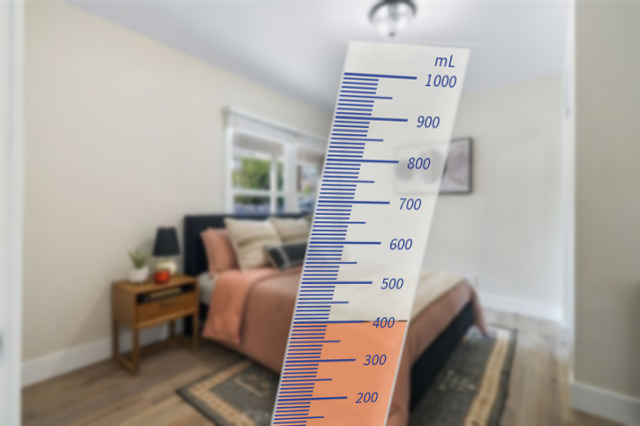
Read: 400 (mL)
